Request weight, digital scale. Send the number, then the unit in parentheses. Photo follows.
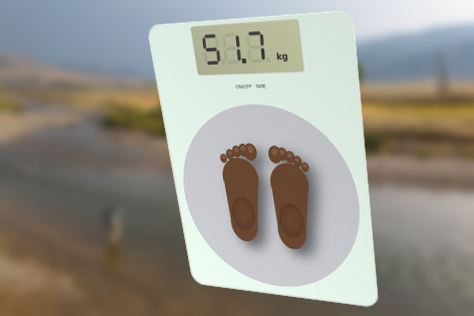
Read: 51.7 (kg)
